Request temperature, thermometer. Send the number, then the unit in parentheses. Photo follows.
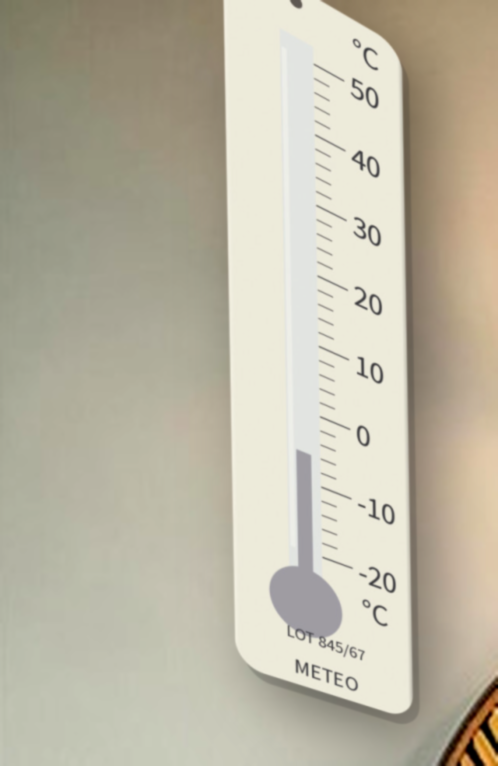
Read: -6 (°C)
